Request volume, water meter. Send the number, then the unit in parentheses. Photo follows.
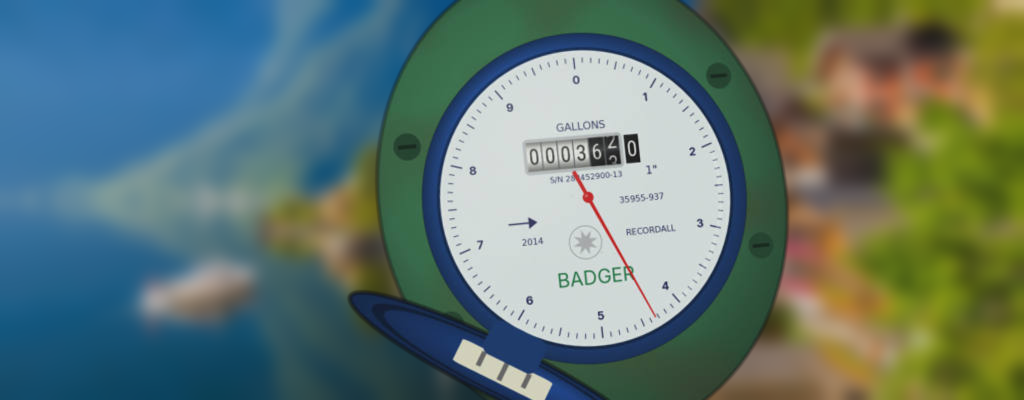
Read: 3624.3 (gal)
